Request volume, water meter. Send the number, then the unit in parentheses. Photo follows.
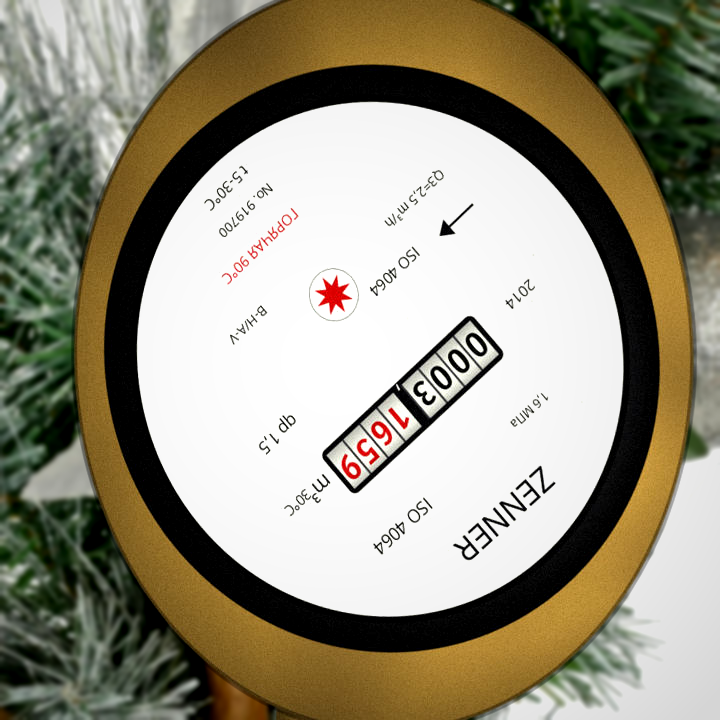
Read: 3.1659 (m³)
